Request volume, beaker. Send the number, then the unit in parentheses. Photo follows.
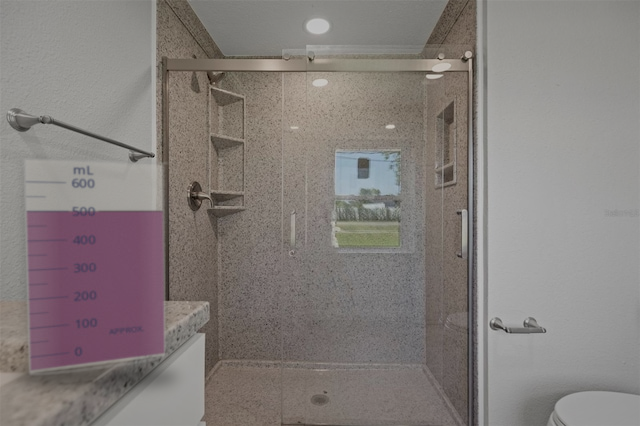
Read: 500 (mL)
